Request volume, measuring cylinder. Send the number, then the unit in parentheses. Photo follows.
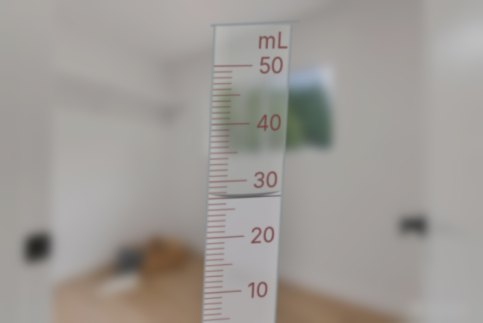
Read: 27 (mL)
